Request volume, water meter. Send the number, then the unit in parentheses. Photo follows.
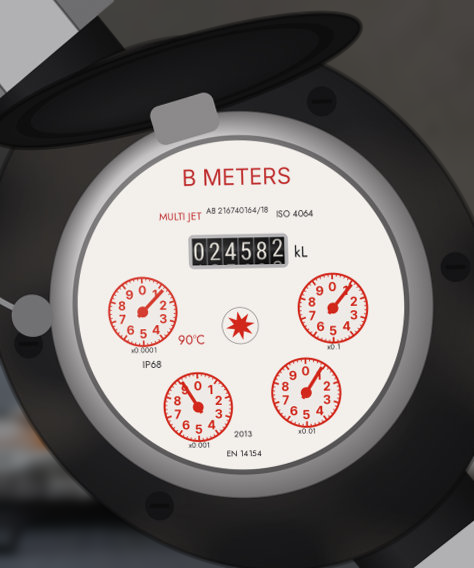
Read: 24582.1091 (kL)
